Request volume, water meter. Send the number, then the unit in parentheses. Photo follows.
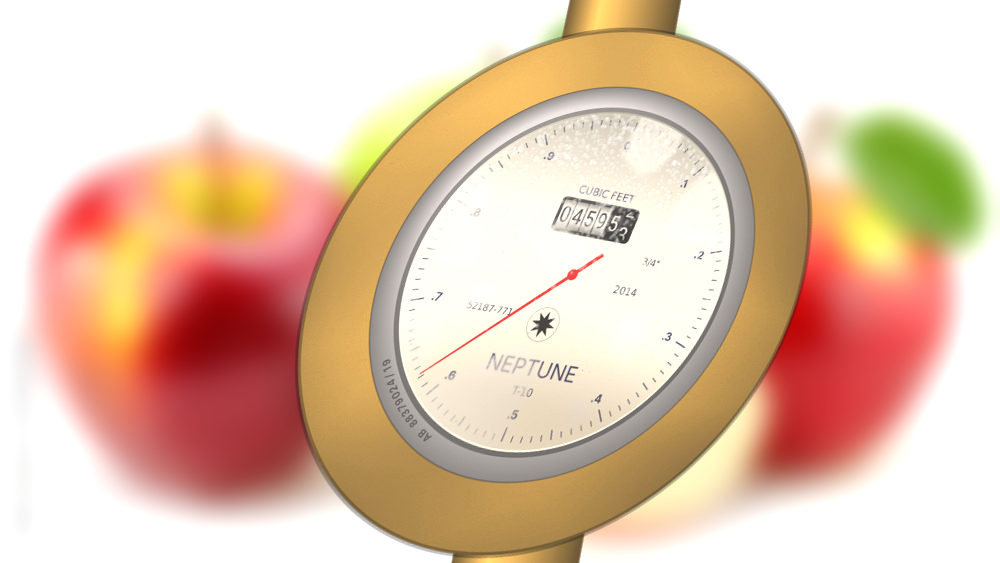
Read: 45952.62 (ft³)
